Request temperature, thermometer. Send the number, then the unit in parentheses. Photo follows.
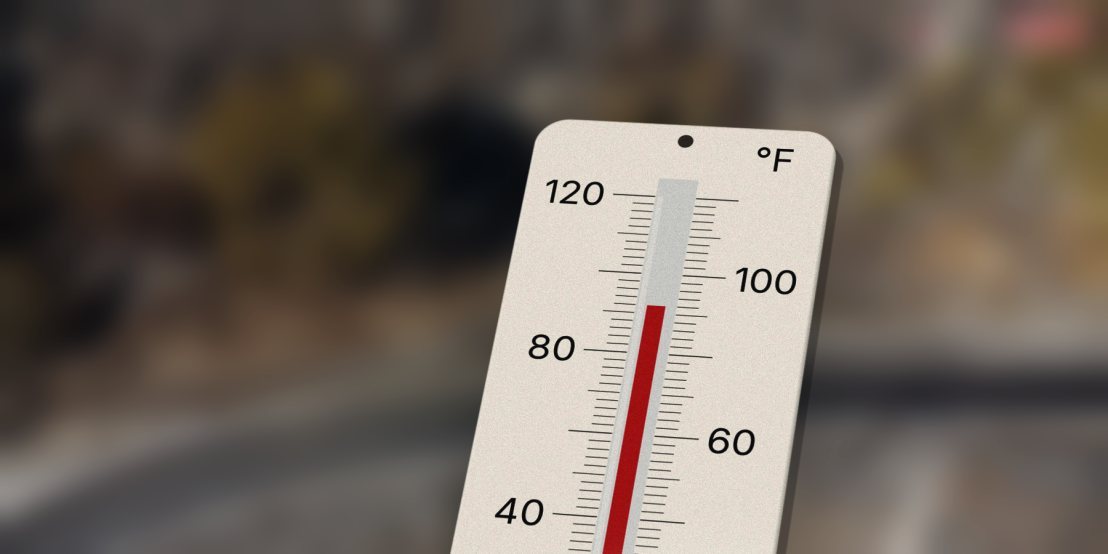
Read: 92 (°F)
